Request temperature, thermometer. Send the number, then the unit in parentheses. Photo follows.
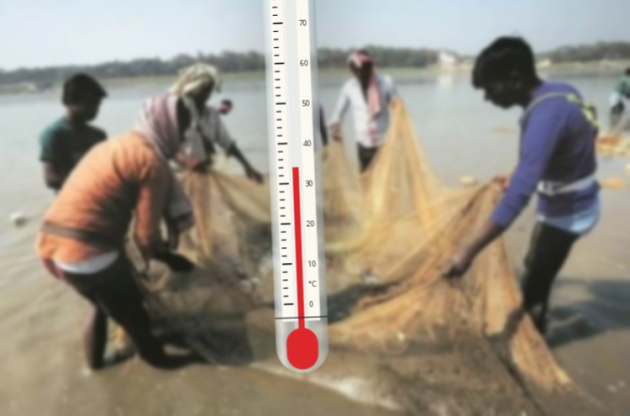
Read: 34 (°C)
